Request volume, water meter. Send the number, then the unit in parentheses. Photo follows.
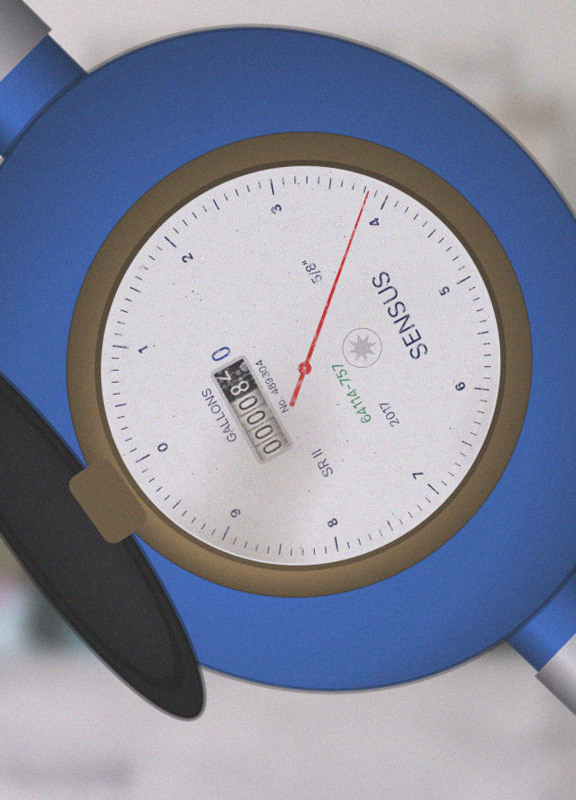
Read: 823.8 (gal)
